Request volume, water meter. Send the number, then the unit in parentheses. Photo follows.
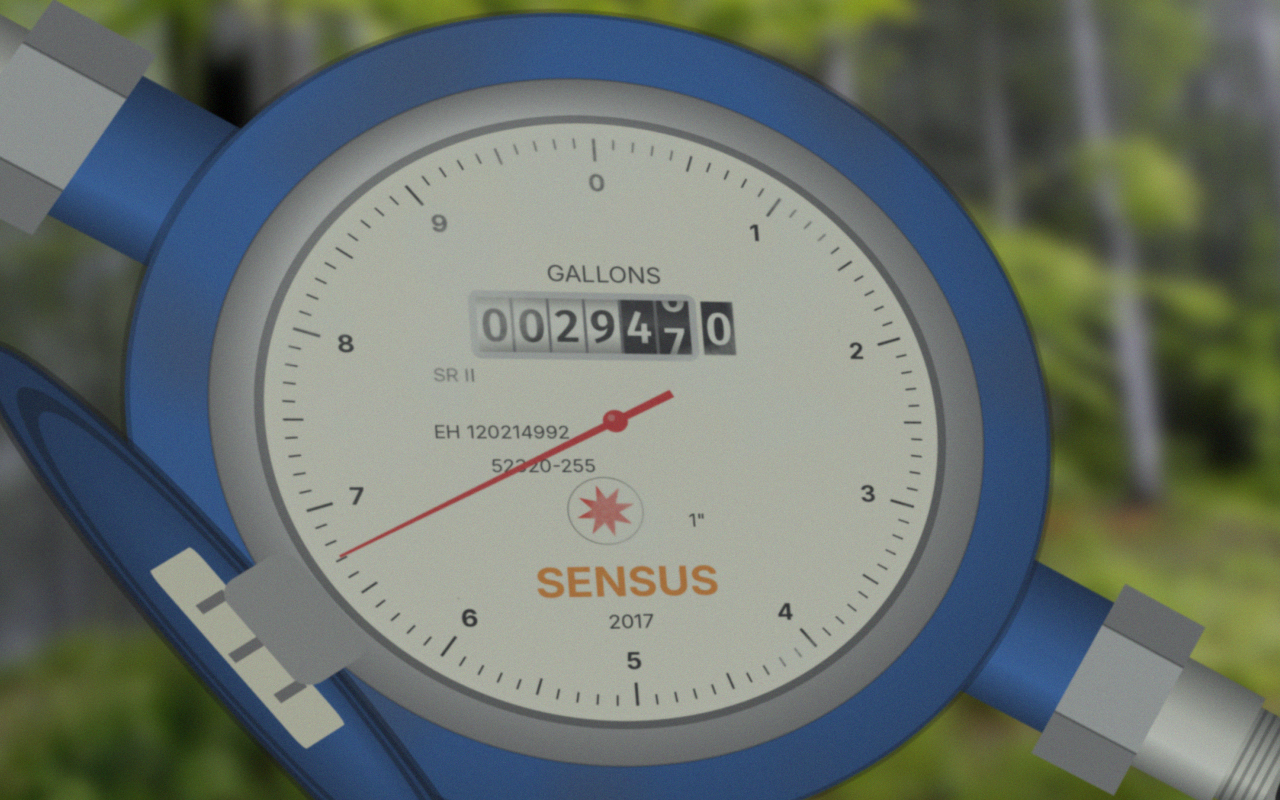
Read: 29466.7 (gal)
